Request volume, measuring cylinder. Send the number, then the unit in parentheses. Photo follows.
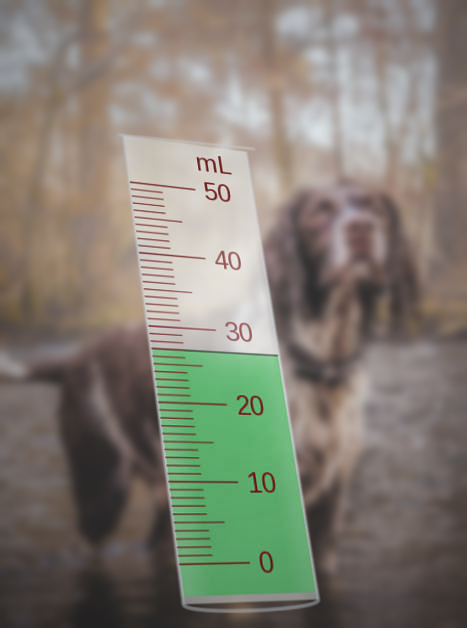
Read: 27 (mL)
